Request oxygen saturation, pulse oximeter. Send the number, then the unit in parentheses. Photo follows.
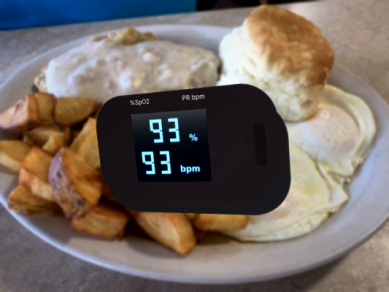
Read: 93 (%)
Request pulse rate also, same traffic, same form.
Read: 93 (bpm)
